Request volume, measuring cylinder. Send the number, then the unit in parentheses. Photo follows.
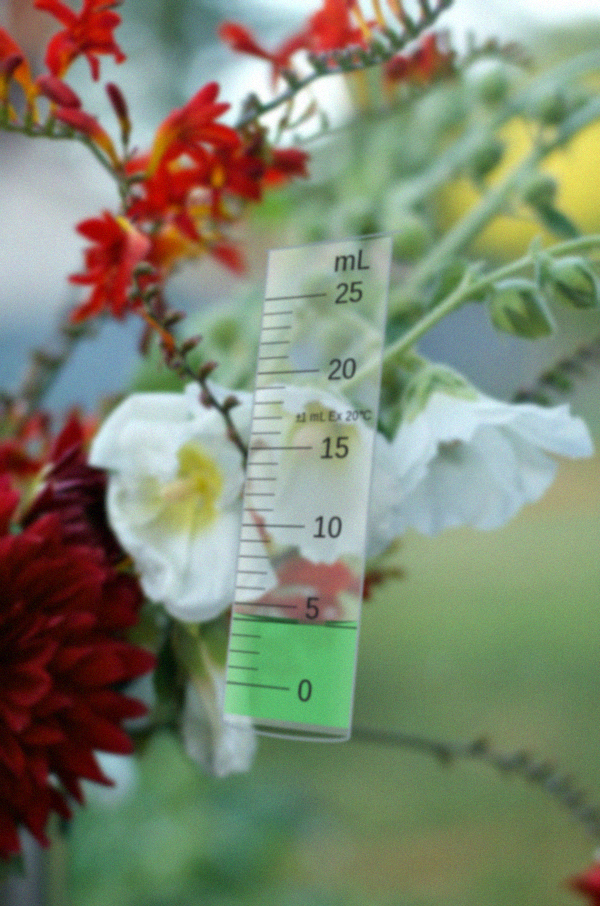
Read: 4 (mL)
